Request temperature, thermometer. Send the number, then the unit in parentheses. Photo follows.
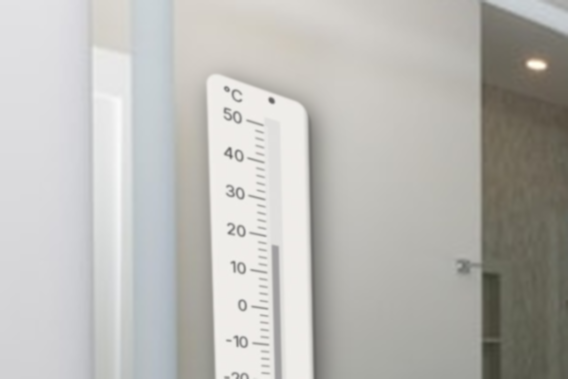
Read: 18 (°C)
